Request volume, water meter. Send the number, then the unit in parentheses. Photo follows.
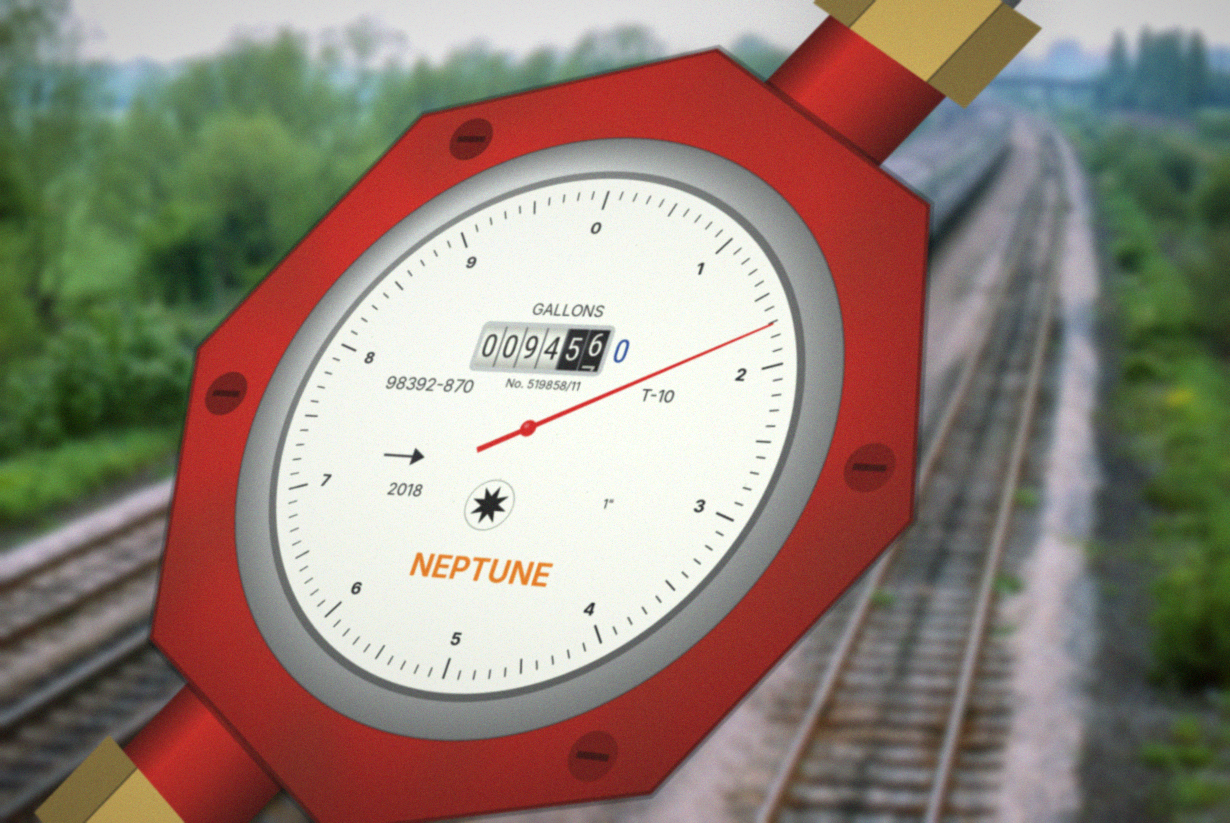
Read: 94561.7 (gal)
